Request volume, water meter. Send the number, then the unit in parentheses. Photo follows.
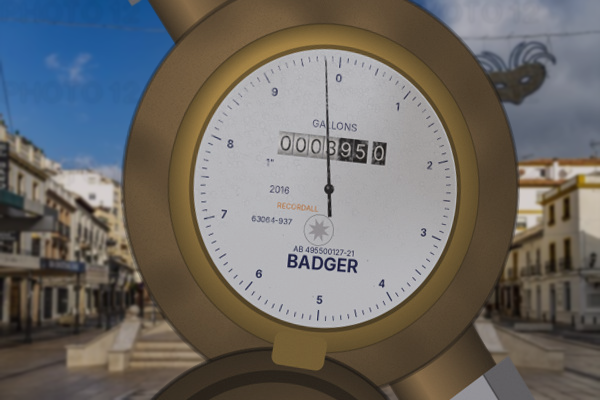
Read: 3949.8 (gal)
